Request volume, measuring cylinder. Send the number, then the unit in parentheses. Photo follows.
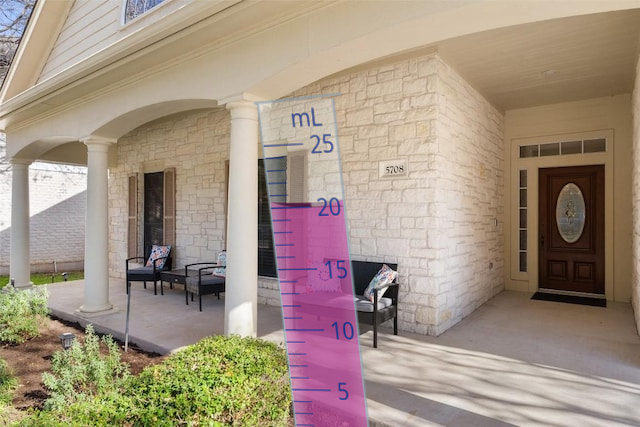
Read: 20 (mL)
